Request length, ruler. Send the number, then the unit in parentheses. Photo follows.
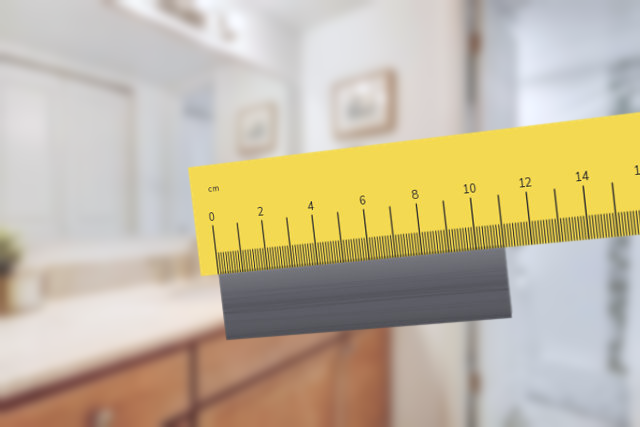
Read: 11 (cm)
